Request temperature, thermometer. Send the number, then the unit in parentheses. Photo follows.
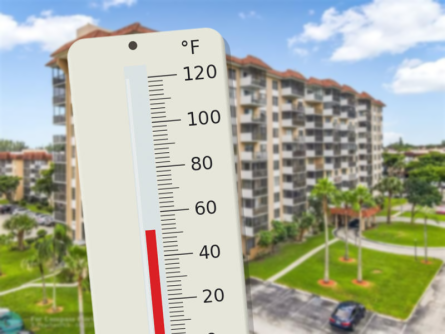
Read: 52 (°F)
